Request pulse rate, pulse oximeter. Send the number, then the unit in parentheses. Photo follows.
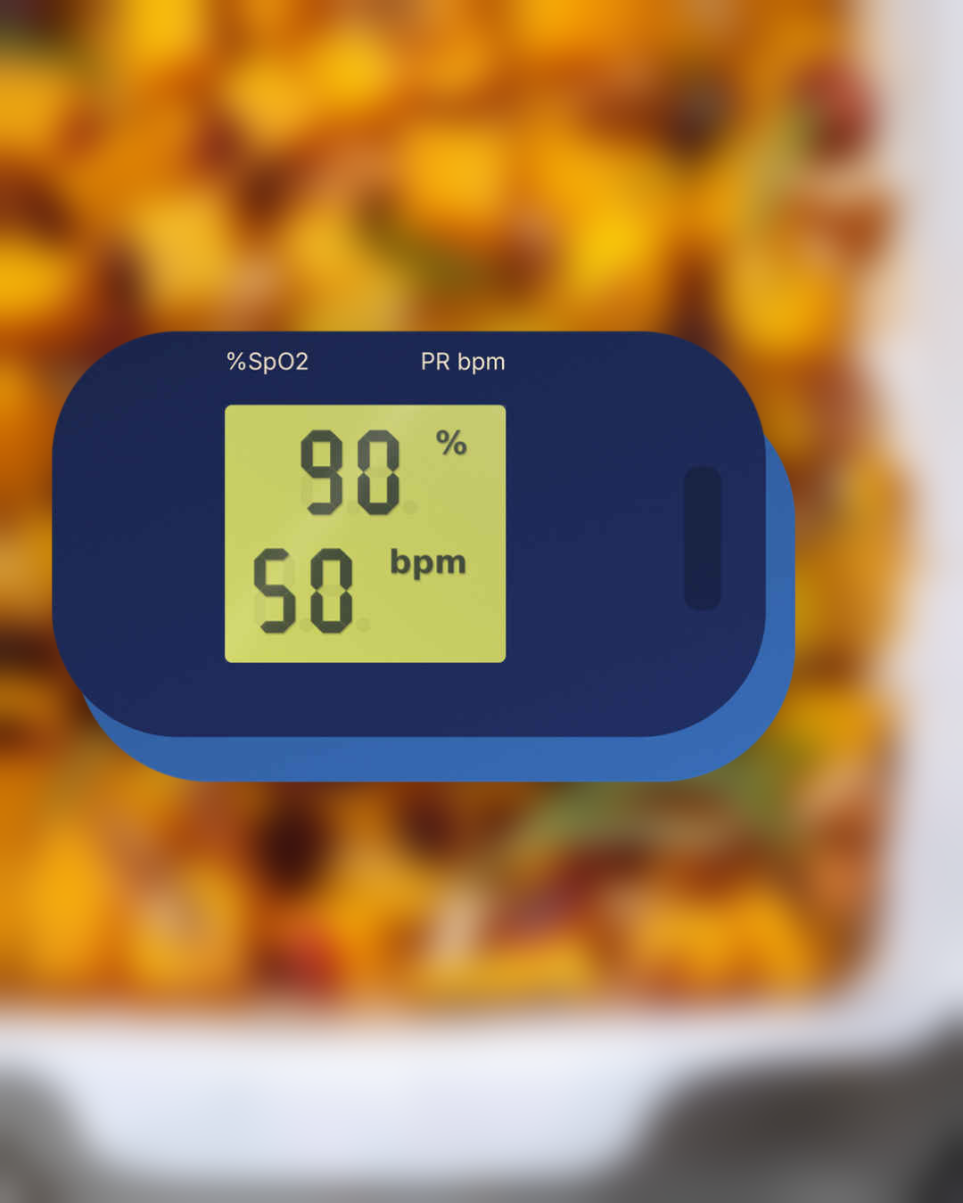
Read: 50 (bpm)
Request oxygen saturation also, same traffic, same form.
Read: 90 (%)
